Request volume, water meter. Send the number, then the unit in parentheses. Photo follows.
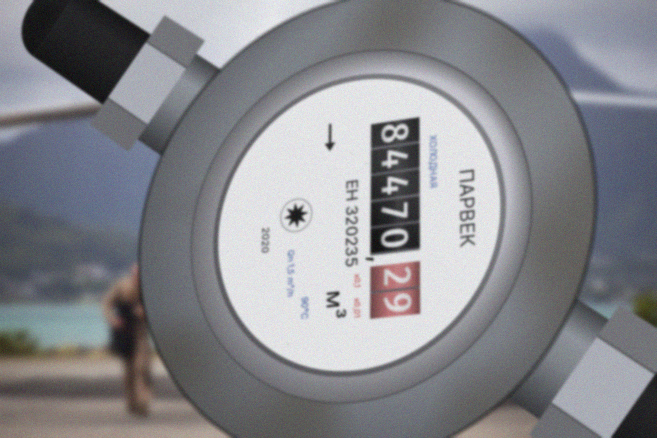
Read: 84470.29 (m³)
